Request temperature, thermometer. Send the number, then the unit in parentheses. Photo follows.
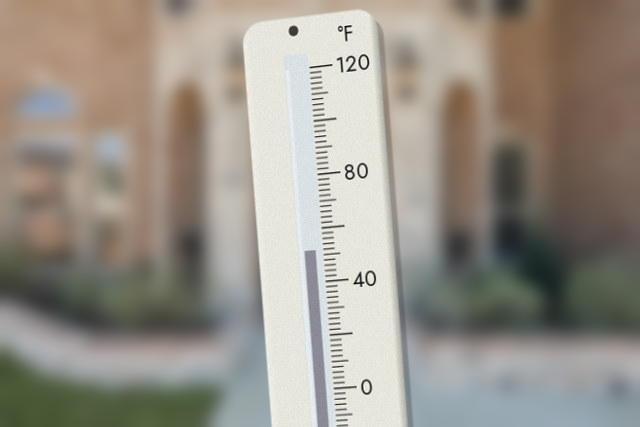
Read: 52 (°F)
